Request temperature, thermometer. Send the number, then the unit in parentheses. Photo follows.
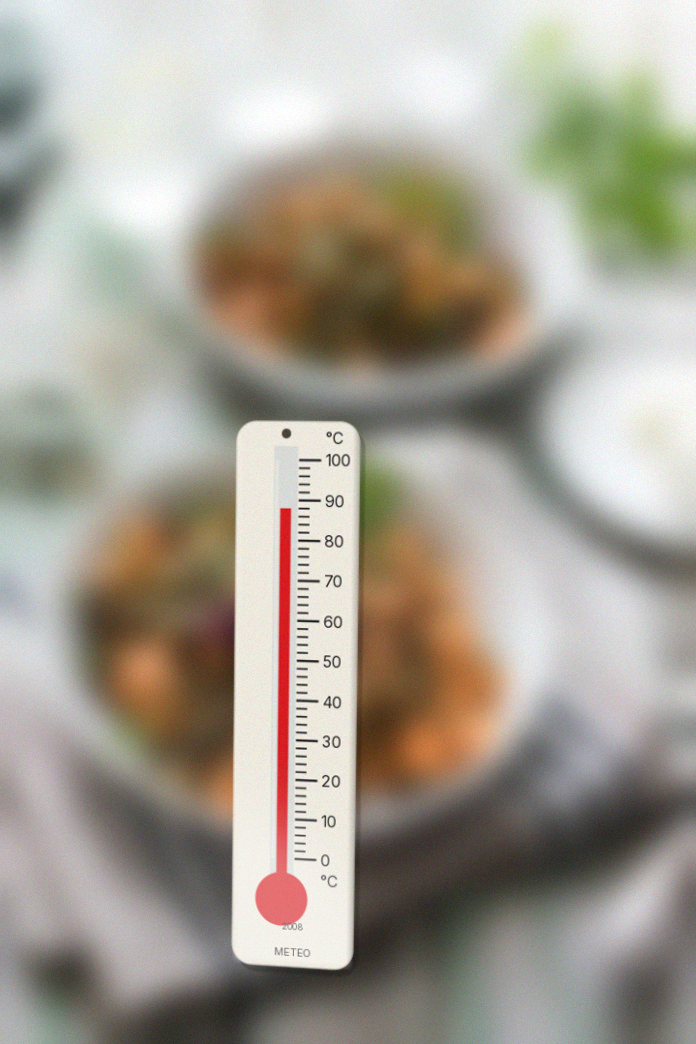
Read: 88 (°C)
